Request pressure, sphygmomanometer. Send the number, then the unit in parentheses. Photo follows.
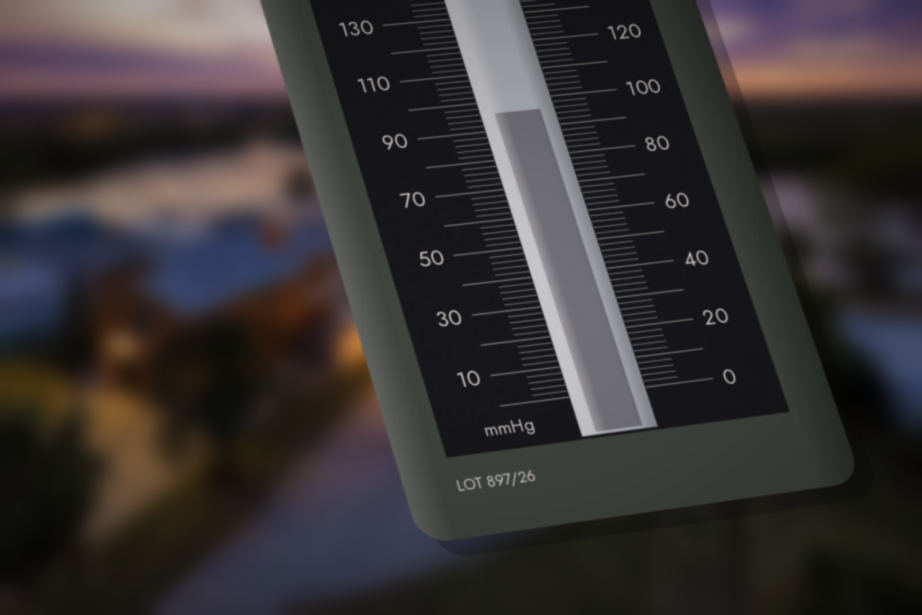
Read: 96 (mmHg)
